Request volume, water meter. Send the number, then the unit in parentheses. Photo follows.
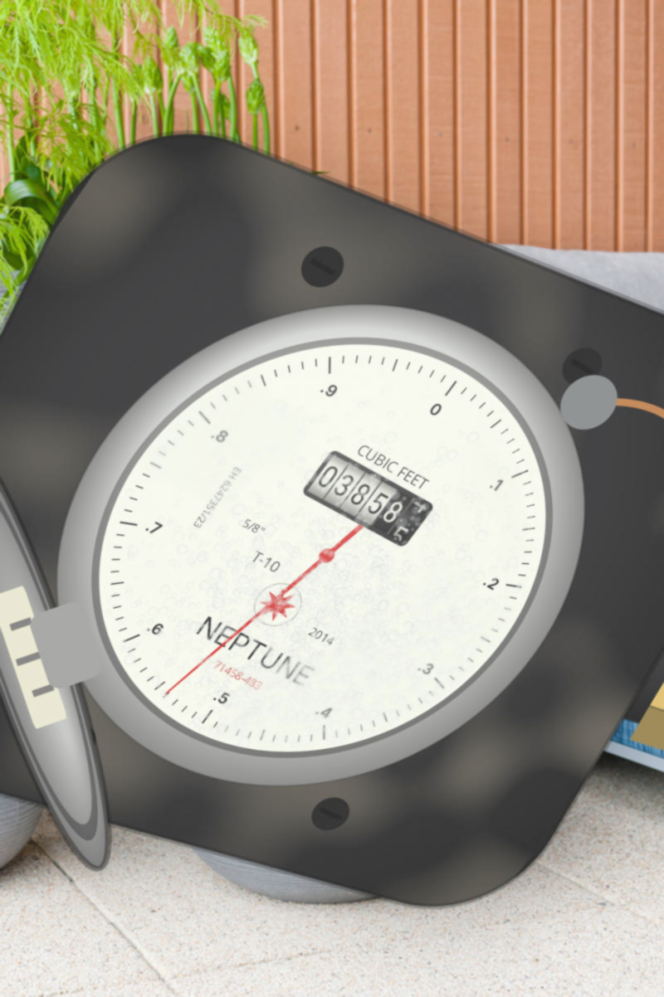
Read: 38584.54 (ft³)
